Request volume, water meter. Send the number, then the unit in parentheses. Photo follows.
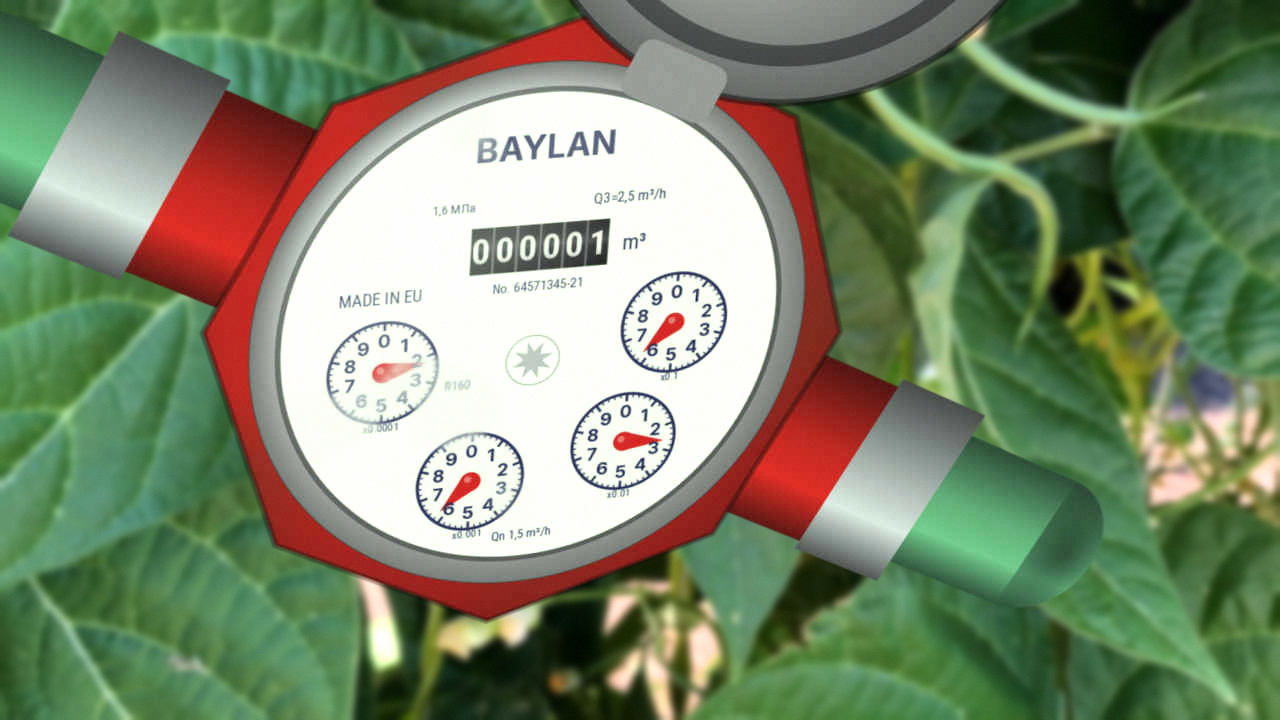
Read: 1.6262 (m³)
